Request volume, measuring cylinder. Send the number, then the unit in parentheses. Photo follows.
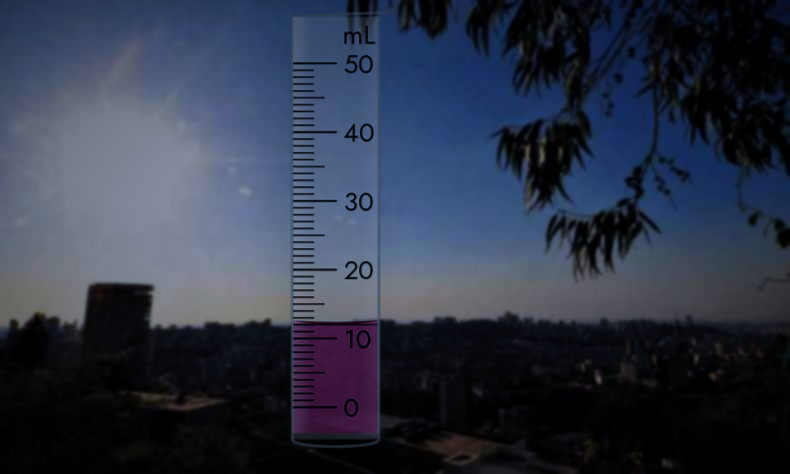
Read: 12 (mL)
